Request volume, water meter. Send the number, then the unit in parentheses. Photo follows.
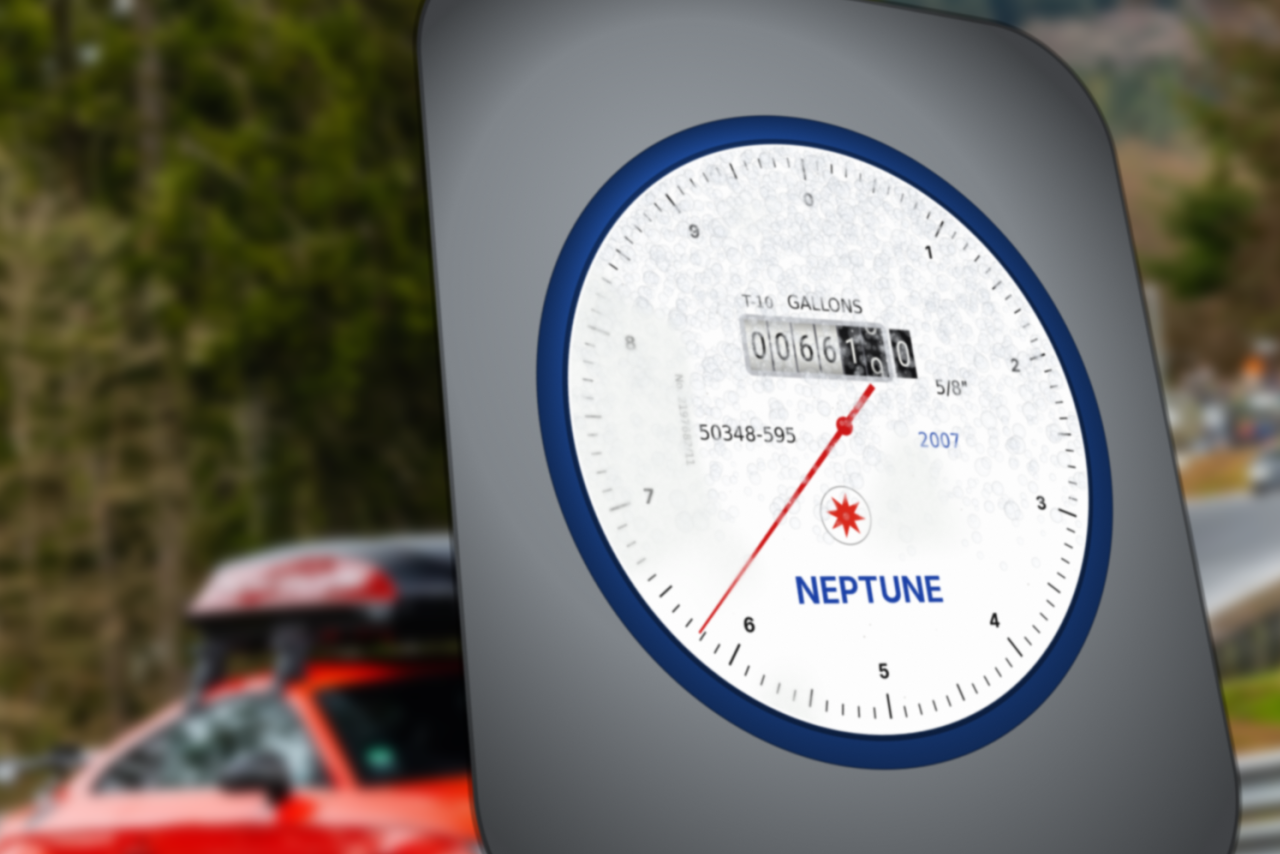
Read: 66186.2 (gal)
